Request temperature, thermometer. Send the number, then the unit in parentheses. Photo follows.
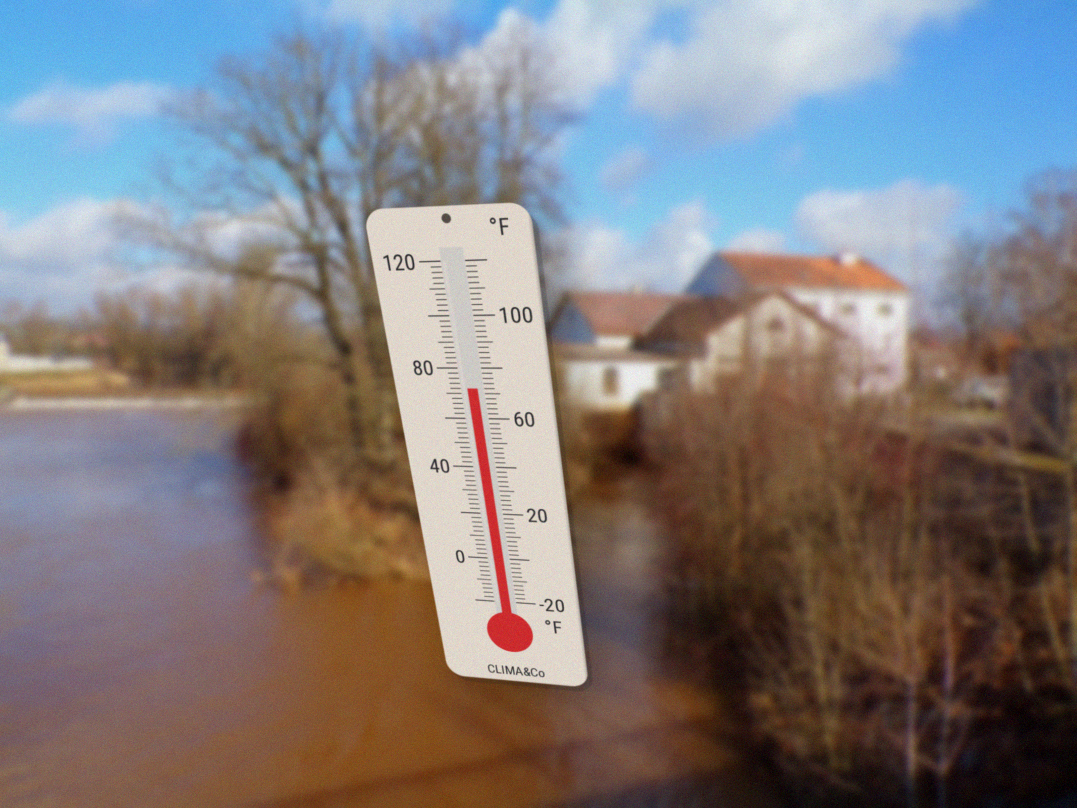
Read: 72 (°F)
